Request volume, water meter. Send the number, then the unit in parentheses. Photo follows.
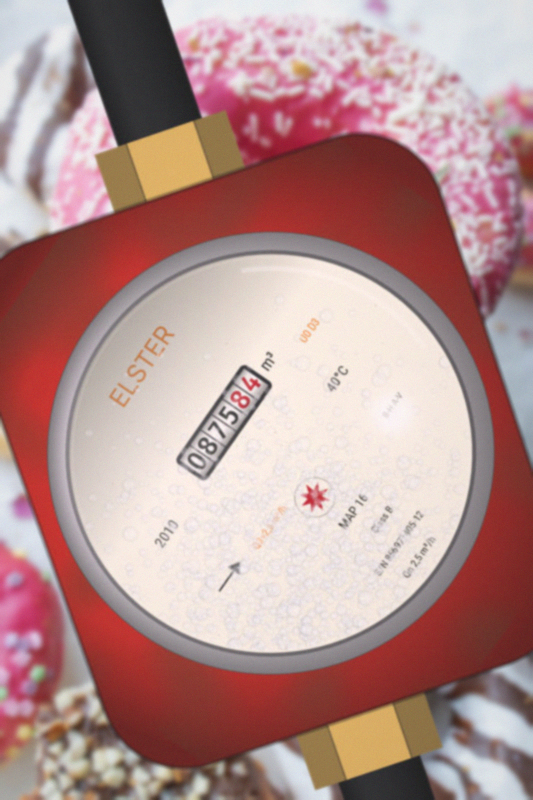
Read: 875.84 (m³)
